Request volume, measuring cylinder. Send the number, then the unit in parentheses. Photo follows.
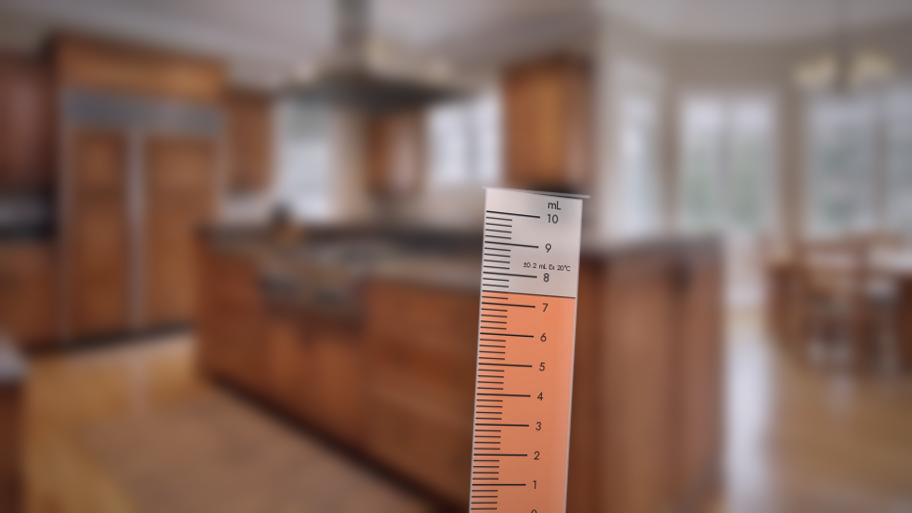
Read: 7.4 (mL)
